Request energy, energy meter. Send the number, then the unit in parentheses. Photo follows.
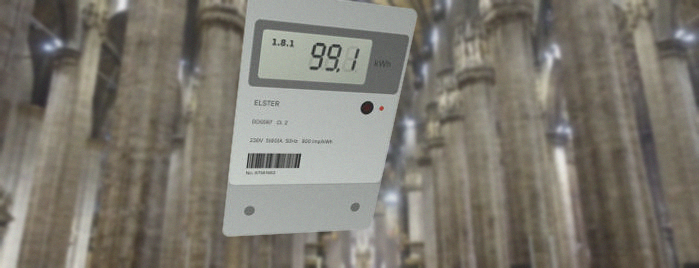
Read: 99.1 (kWh)
